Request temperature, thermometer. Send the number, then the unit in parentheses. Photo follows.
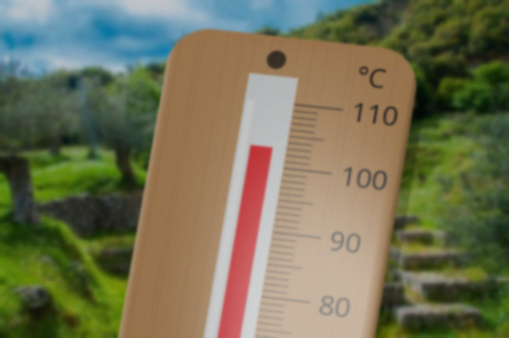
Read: 103 (°C)
